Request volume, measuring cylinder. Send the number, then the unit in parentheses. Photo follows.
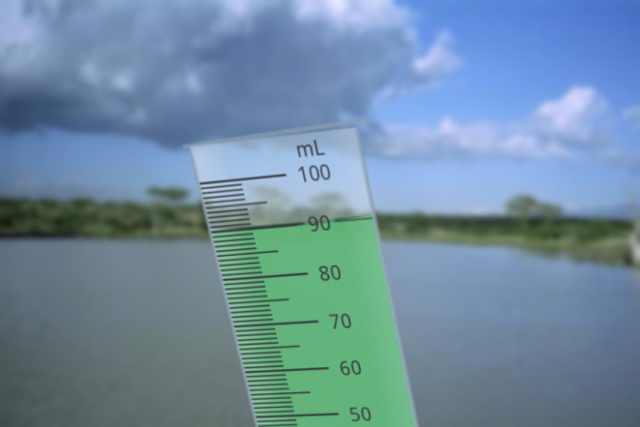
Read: 90 (mL)
